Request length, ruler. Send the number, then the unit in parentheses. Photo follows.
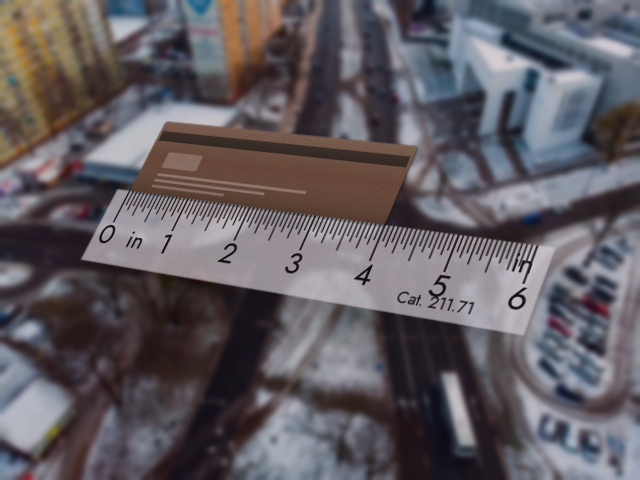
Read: 4 (in)
